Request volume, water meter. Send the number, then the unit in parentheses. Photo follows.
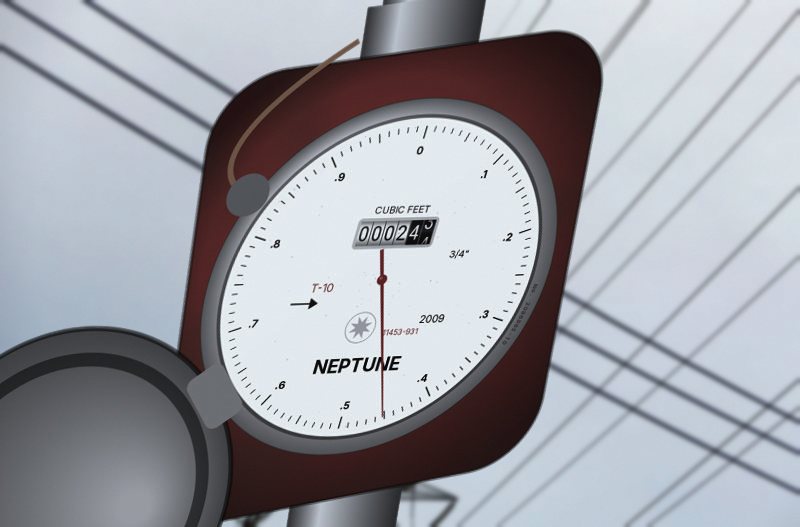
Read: 243.45 (ft³)
